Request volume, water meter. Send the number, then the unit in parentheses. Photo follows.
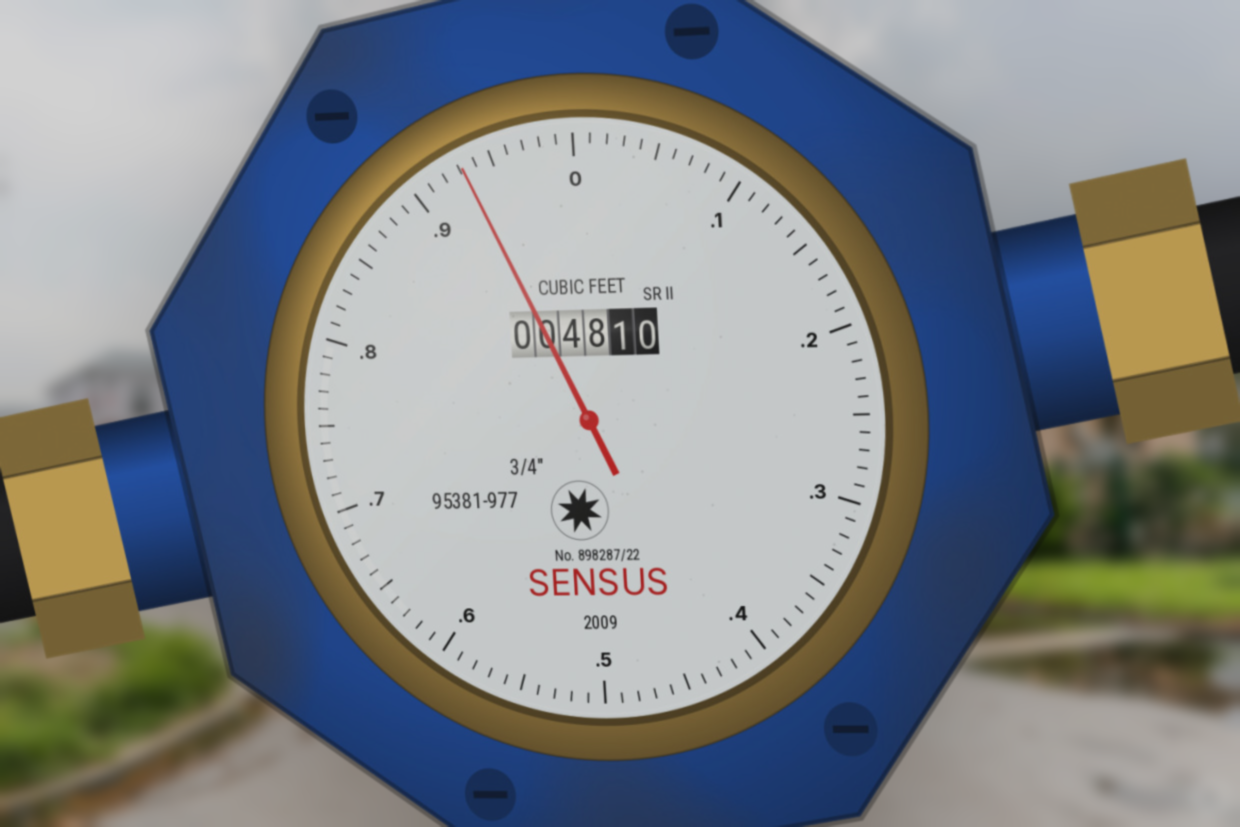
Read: 4809.93 (ft³)
